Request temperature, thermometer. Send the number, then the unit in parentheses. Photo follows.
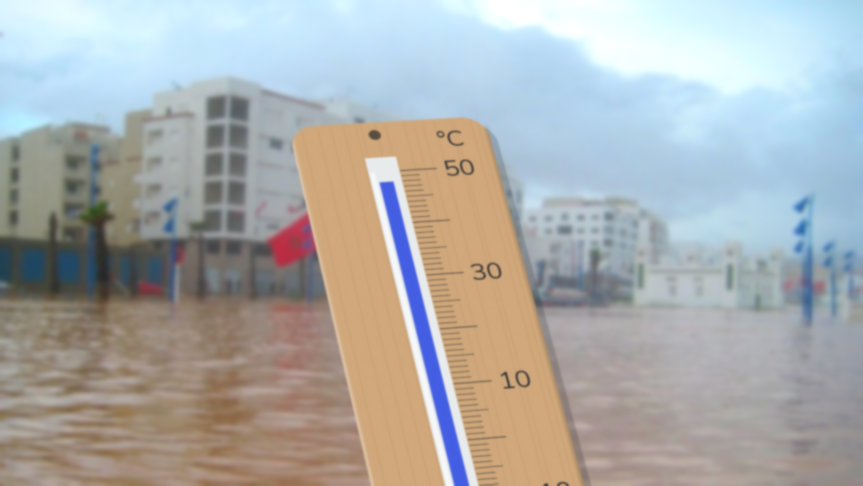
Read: 48 (°C)
